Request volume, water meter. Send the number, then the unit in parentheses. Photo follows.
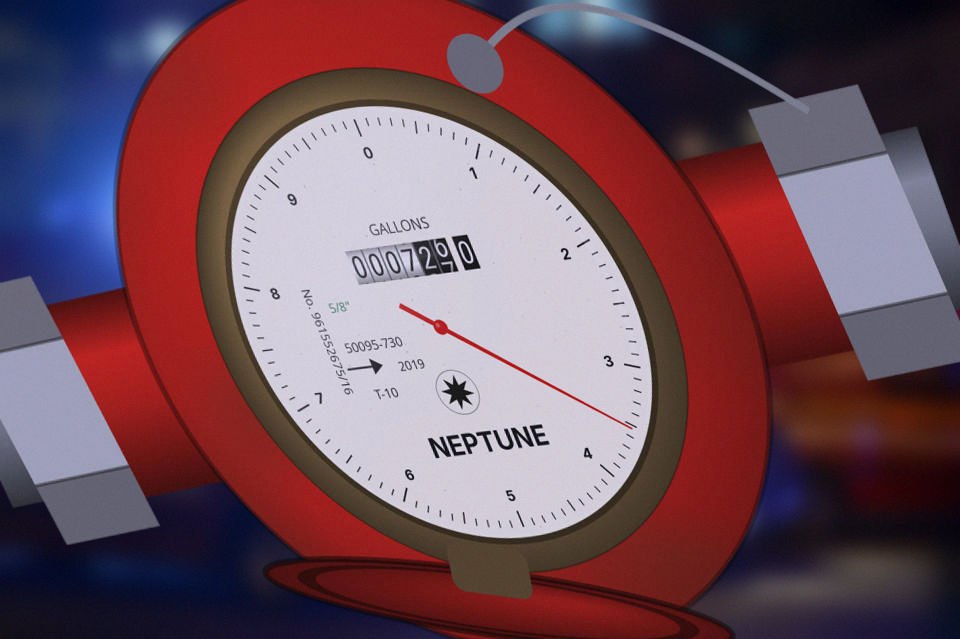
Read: 7263.5 (gal)
